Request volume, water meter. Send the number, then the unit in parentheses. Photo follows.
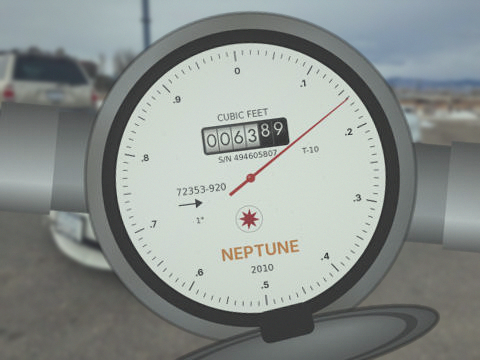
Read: 6389.16 (ft³)
